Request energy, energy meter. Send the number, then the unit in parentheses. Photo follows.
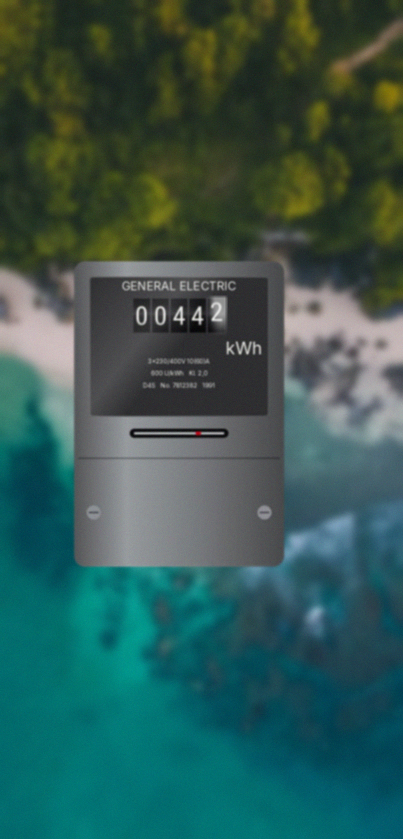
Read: 442 (kWh)
